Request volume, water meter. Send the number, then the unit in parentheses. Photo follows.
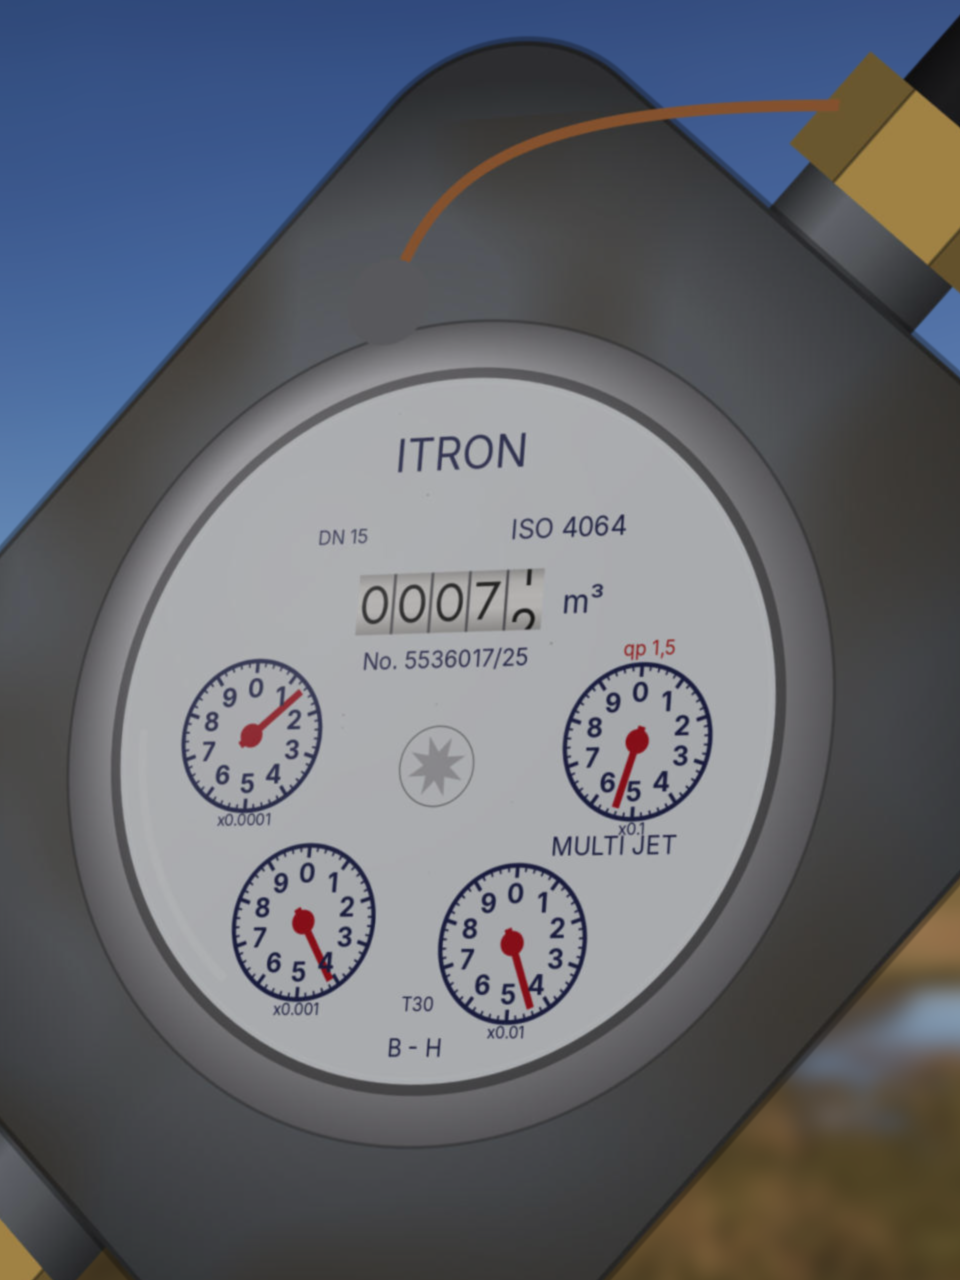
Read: 71.5441 (m³)
